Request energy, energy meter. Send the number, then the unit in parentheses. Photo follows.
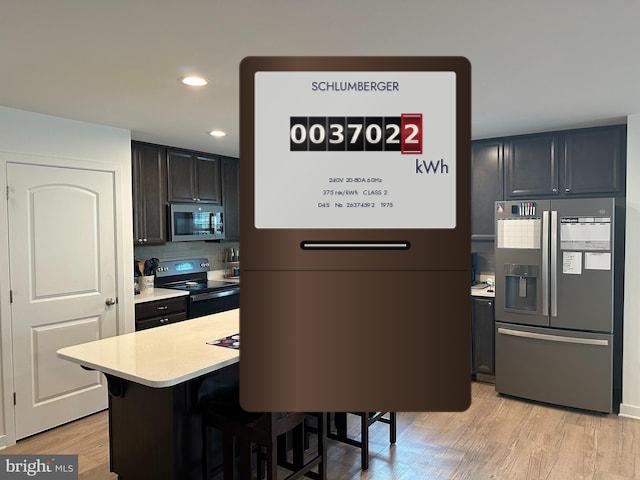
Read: 3702.2 (kWh)
